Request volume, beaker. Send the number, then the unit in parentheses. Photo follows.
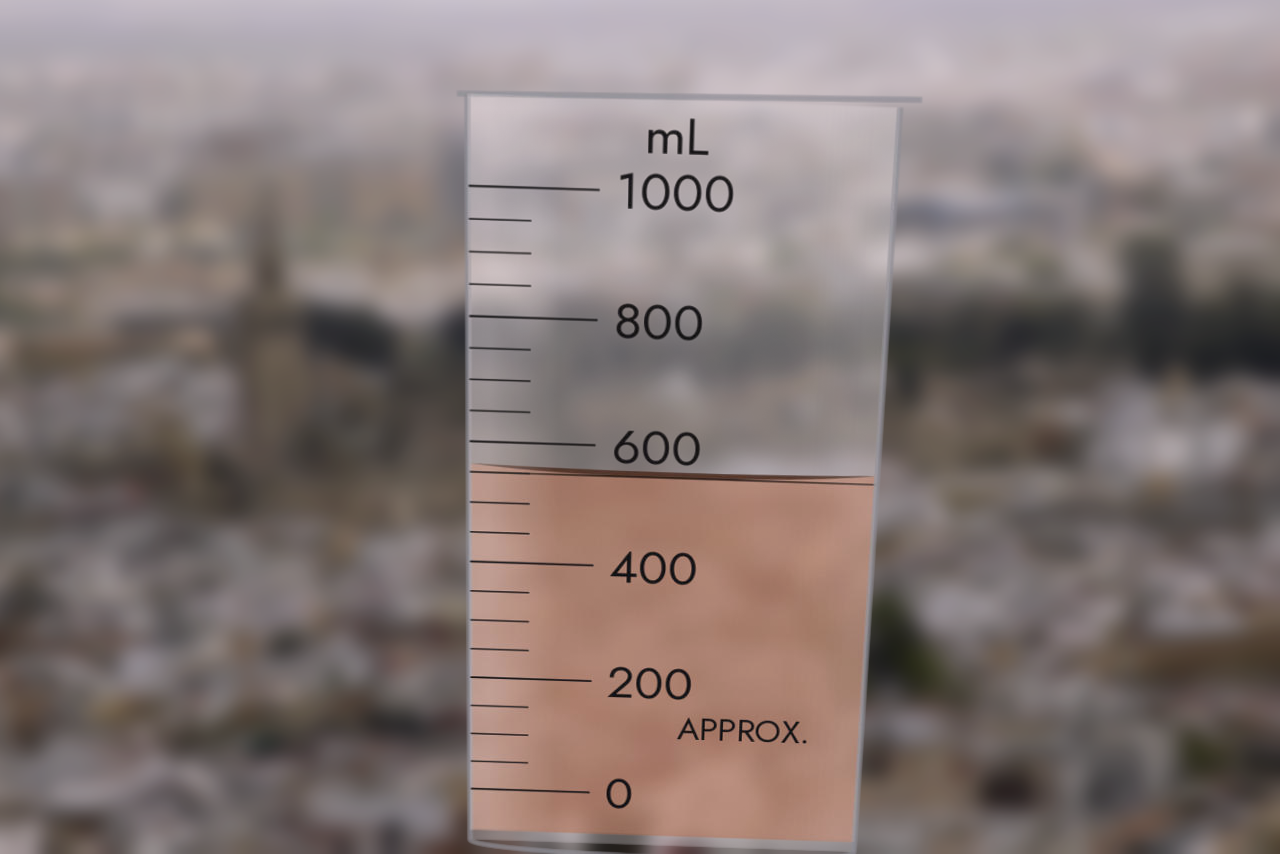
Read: 550 (mL)
